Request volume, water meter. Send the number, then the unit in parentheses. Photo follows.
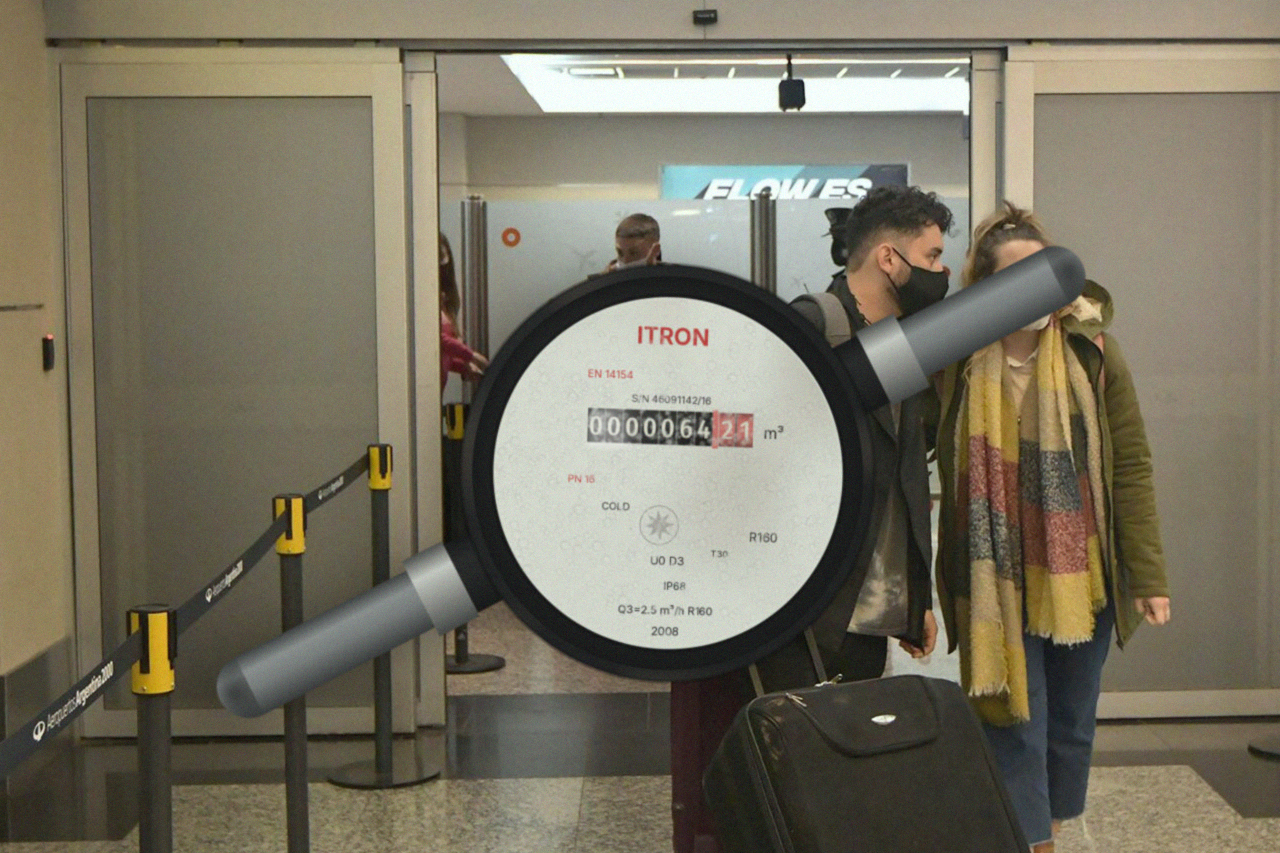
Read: 64.21 (m³)
